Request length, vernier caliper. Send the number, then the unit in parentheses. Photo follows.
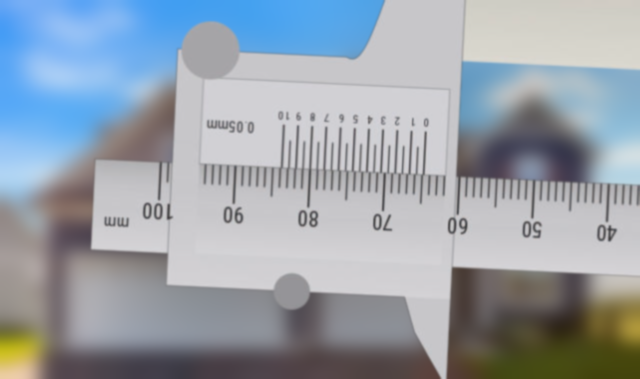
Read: 64.8 (mm)
